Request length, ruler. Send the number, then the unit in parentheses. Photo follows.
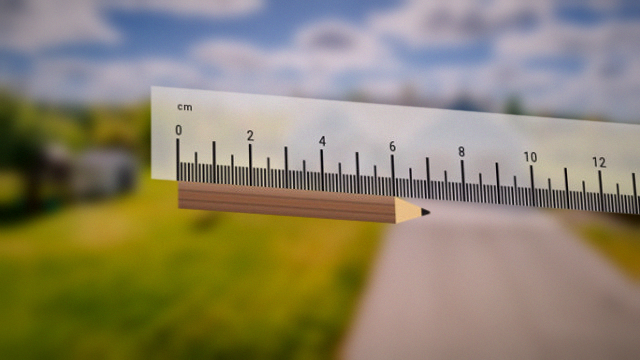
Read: 7 (cm)
